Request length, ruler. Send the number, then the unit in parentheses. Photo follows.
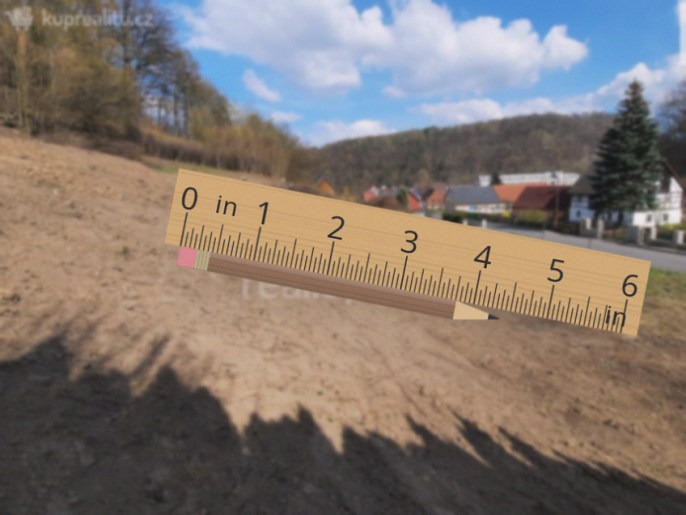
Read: 4.375 (in)
